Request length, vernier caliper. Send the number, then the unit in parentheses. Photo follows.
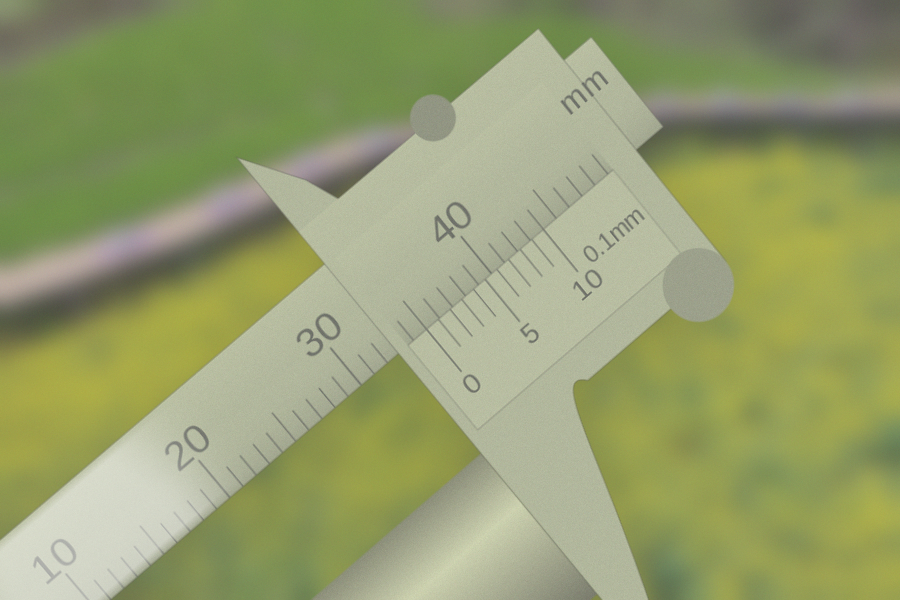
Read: 35.0 (mm)
